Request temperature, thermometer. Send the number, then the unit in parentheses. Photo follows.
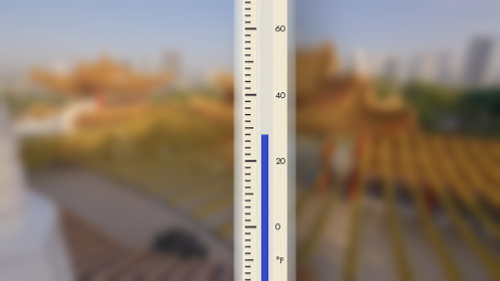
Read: 28 (°F)
